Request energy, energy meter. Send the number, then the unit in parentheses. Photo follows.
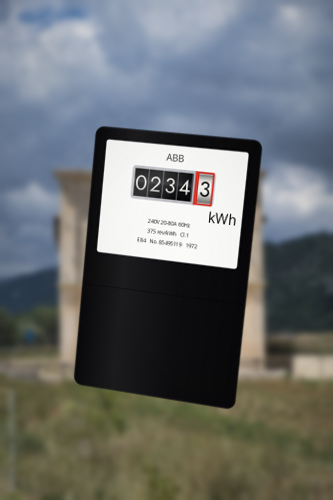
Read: 234.3 (kWh)
